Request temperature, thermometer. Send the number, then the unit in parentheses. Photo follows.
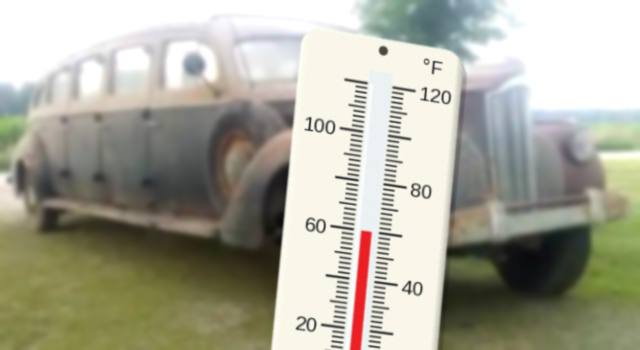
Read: 60 (°F)
